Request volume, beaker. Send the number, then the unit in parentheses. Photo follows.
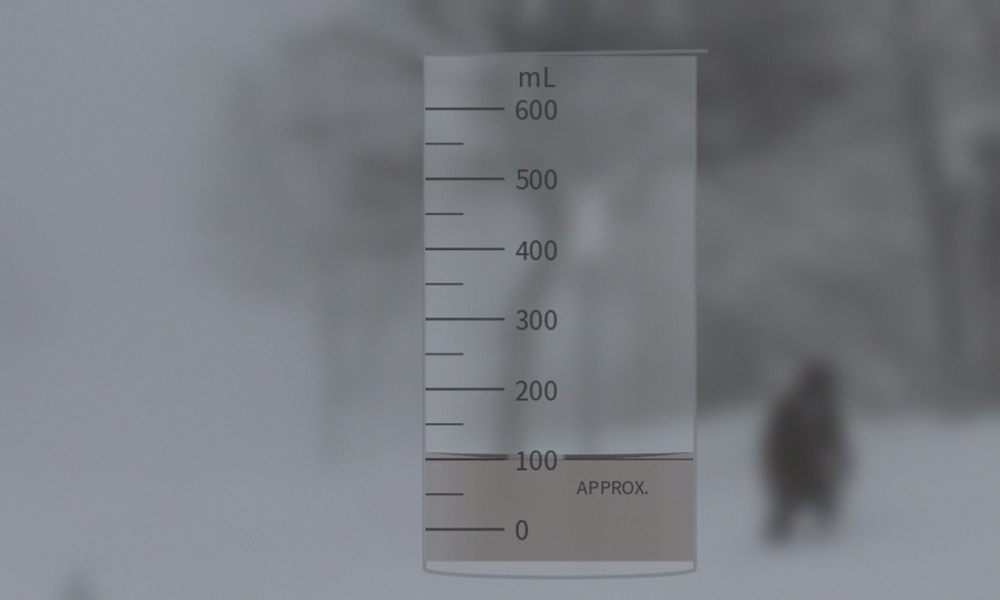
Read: 100 (mL)
